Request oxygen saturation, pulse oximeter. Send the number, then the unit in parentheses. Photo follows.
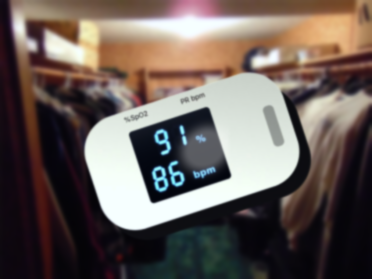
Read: 91 (%)
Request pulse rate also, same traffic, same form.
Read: 86 (bpm)
